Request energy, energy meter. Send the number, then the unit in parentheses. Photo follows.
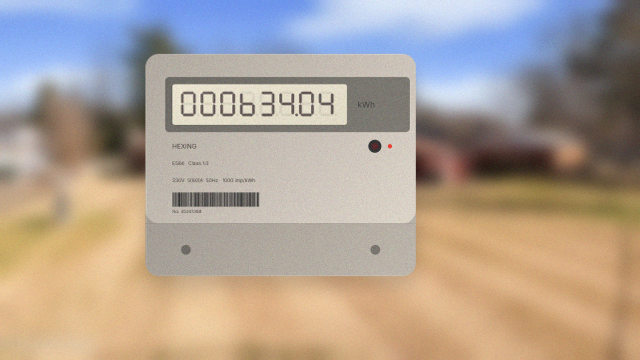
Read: 634.04 (kWh)
